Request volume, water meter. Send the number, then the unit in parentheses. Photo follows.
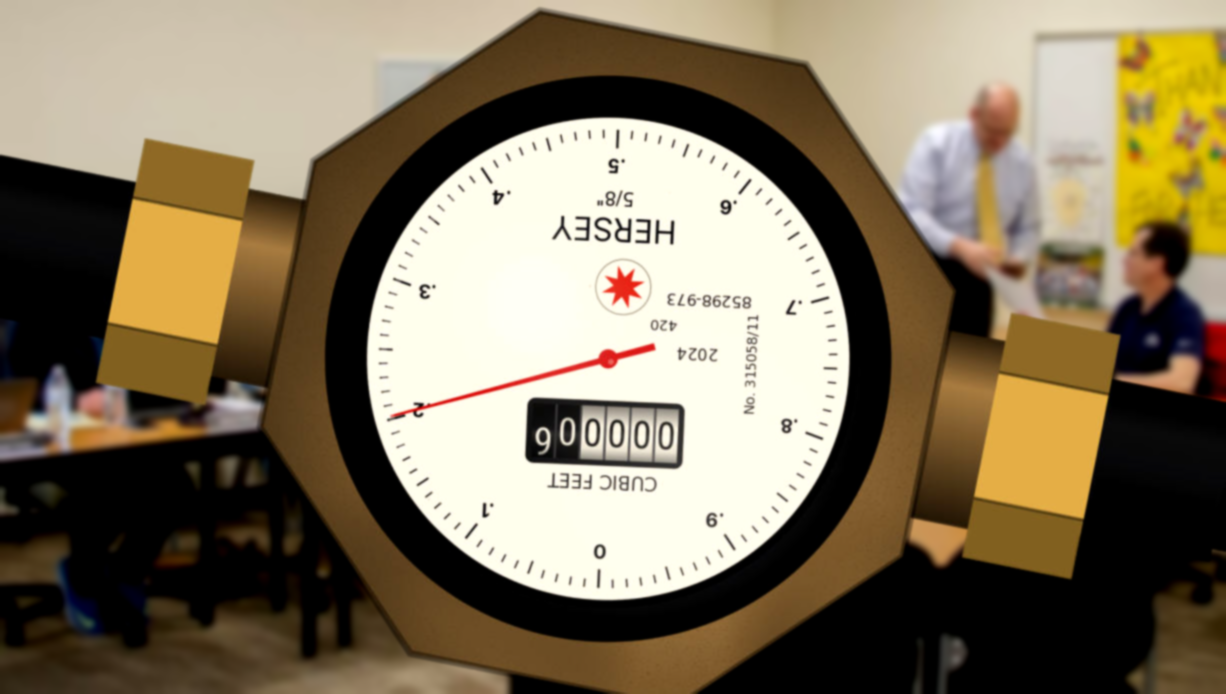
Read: 6.20 (ft³)
